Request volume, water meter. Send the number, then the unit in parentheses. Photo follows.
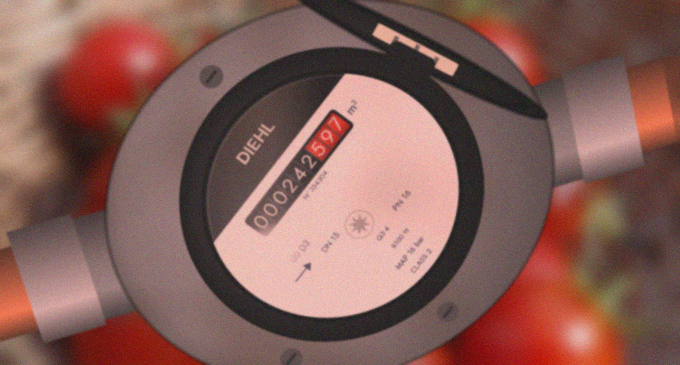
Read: 242.597 (m³)
